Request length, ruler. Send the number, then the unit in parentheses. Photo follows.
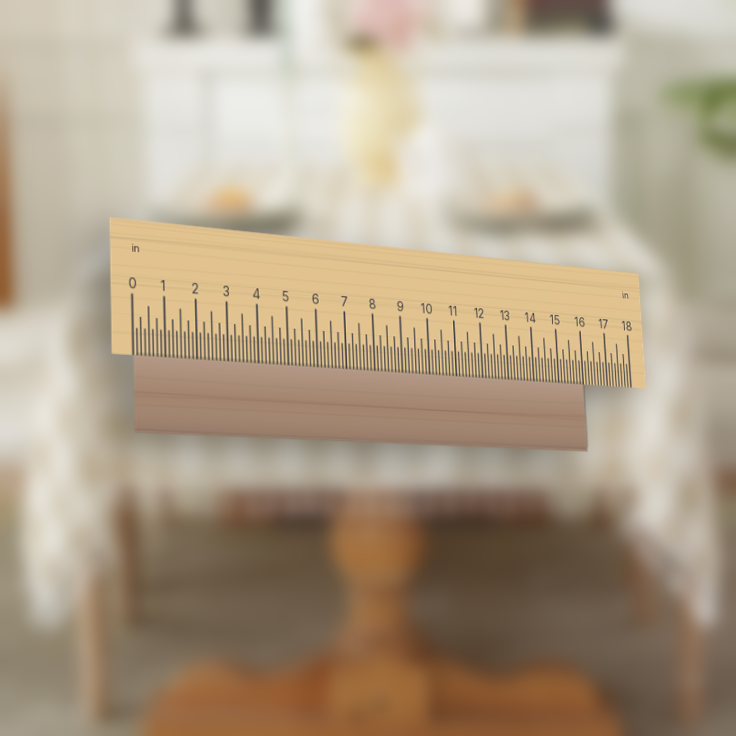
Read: 16 (in)
